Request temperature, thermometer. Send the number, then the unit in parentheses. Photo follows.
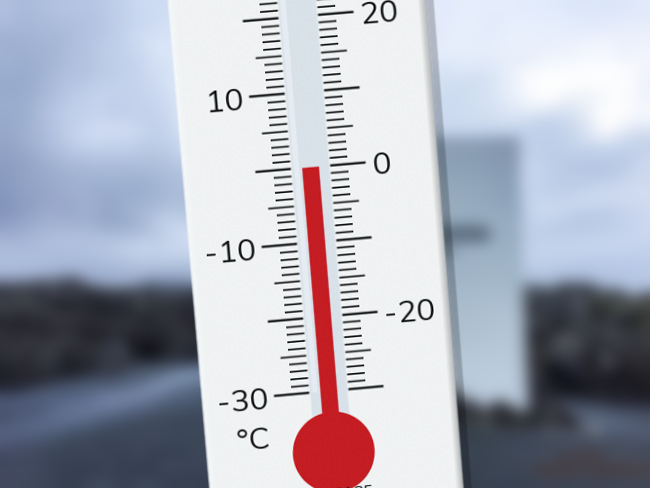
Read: 0 (°C)
